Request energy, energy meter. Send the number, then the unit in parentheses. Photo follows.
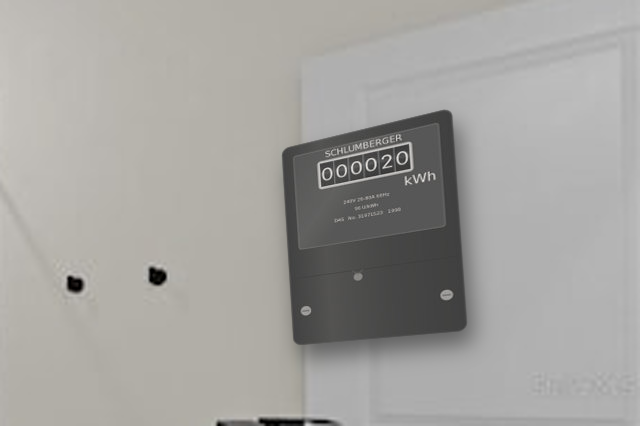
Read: 20 (kWh)
